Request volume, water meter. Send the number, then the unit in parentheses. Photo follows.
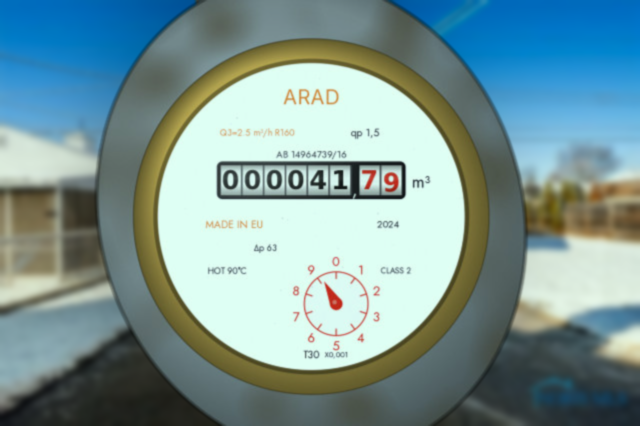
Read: 41.789 (m³)
